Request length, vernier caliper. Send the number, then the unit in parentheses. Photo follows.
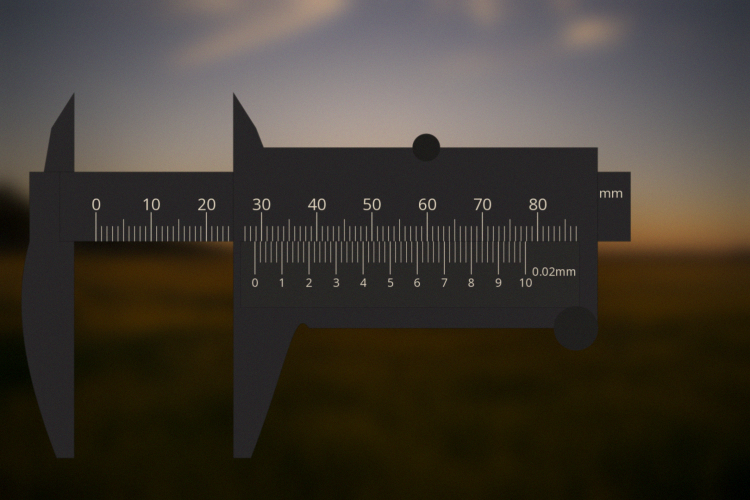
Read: 28.8 (mm)
